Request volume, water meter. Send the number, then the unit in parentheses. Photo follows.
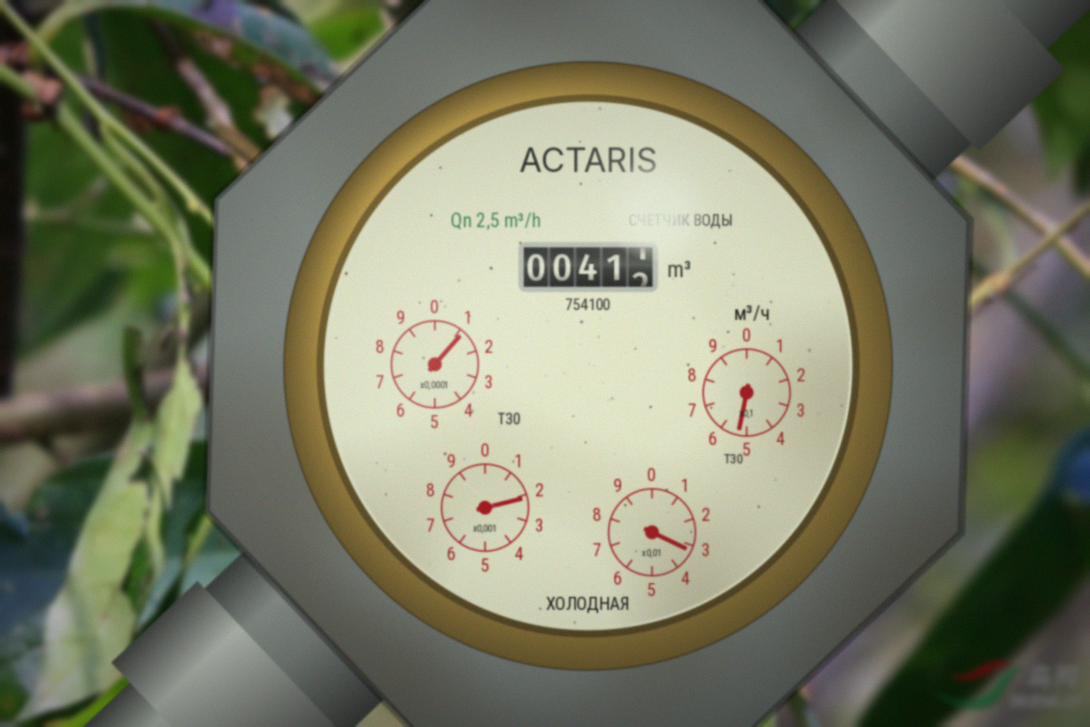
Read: 411.5321 (m³)
